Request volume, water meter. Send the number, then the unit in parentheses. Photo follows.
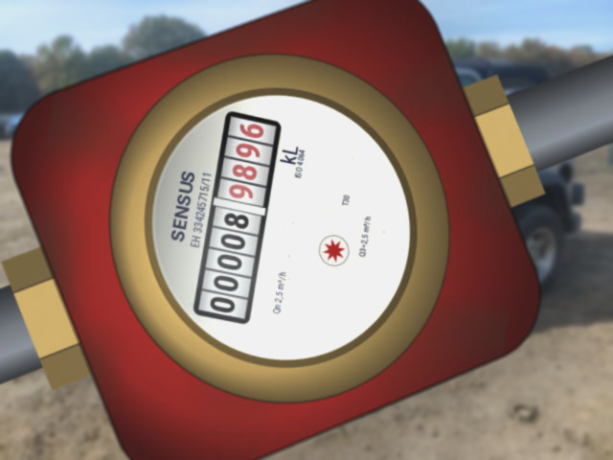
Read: 8.9896 (kL)
